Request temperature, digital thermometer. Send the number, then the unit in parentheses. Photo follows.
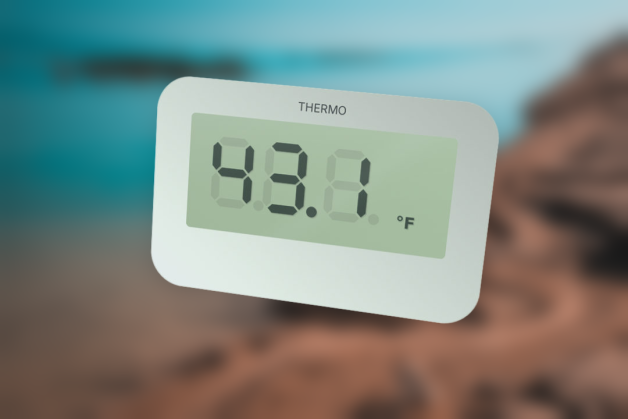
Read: 43.1 (°F)
